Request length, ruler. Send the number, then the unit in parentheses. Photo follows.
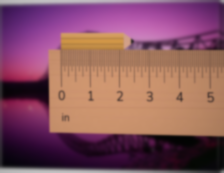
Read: 2.5 (in)
